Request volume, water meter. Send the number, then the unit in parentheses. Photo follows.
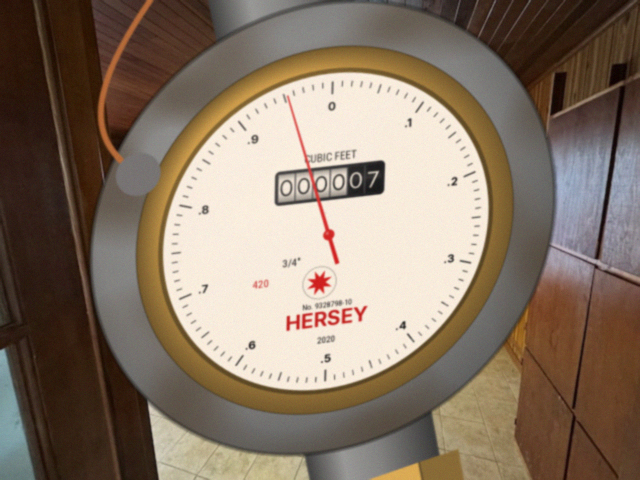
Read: 6.95 (ft³)
